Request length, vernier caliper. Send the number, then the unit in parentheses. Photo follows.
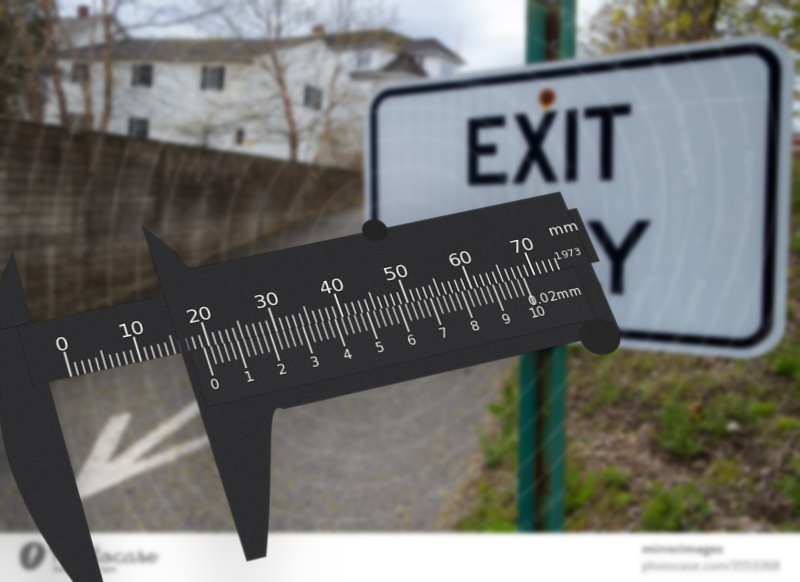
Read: 19.2 (mm)
